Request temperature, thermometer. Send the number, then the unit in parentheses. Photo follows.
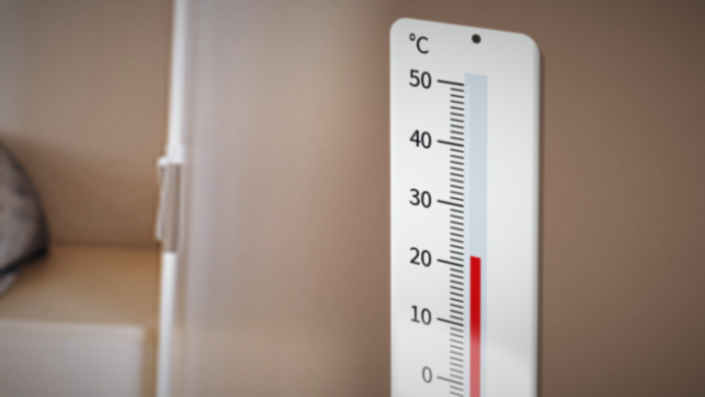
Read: 22 (°C)
